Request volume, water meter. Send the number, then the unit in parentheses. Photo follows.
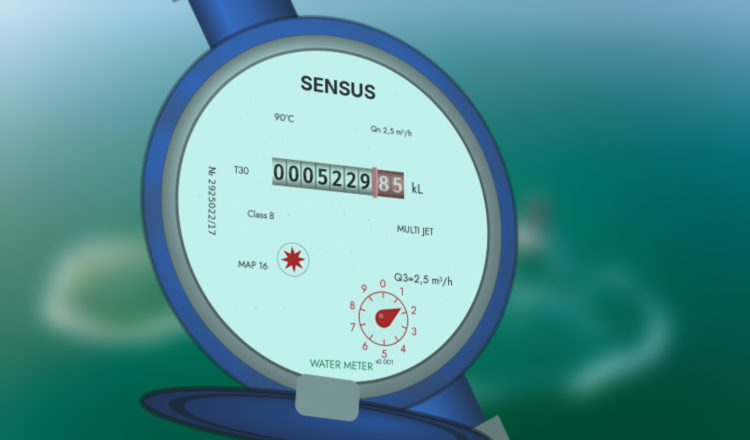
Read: 5229.851 (kL)
